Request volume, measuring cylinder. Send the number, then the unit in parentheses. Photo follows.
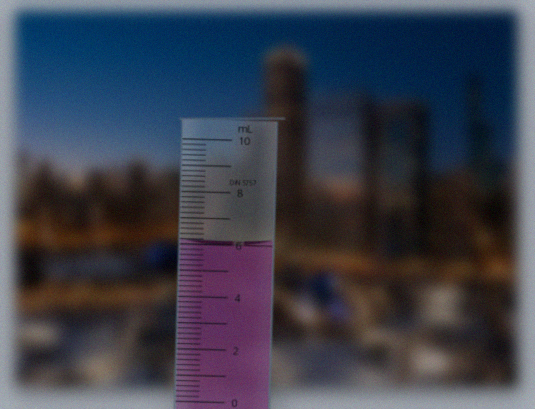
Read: 6 (mL)
